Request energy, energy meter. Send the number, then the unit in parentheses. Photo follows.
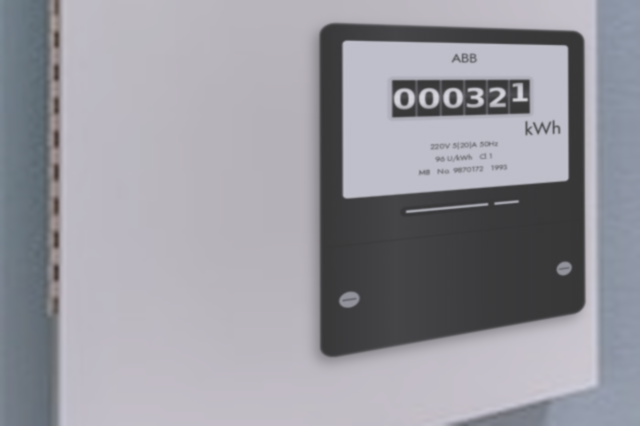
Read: 321 (kWh)
